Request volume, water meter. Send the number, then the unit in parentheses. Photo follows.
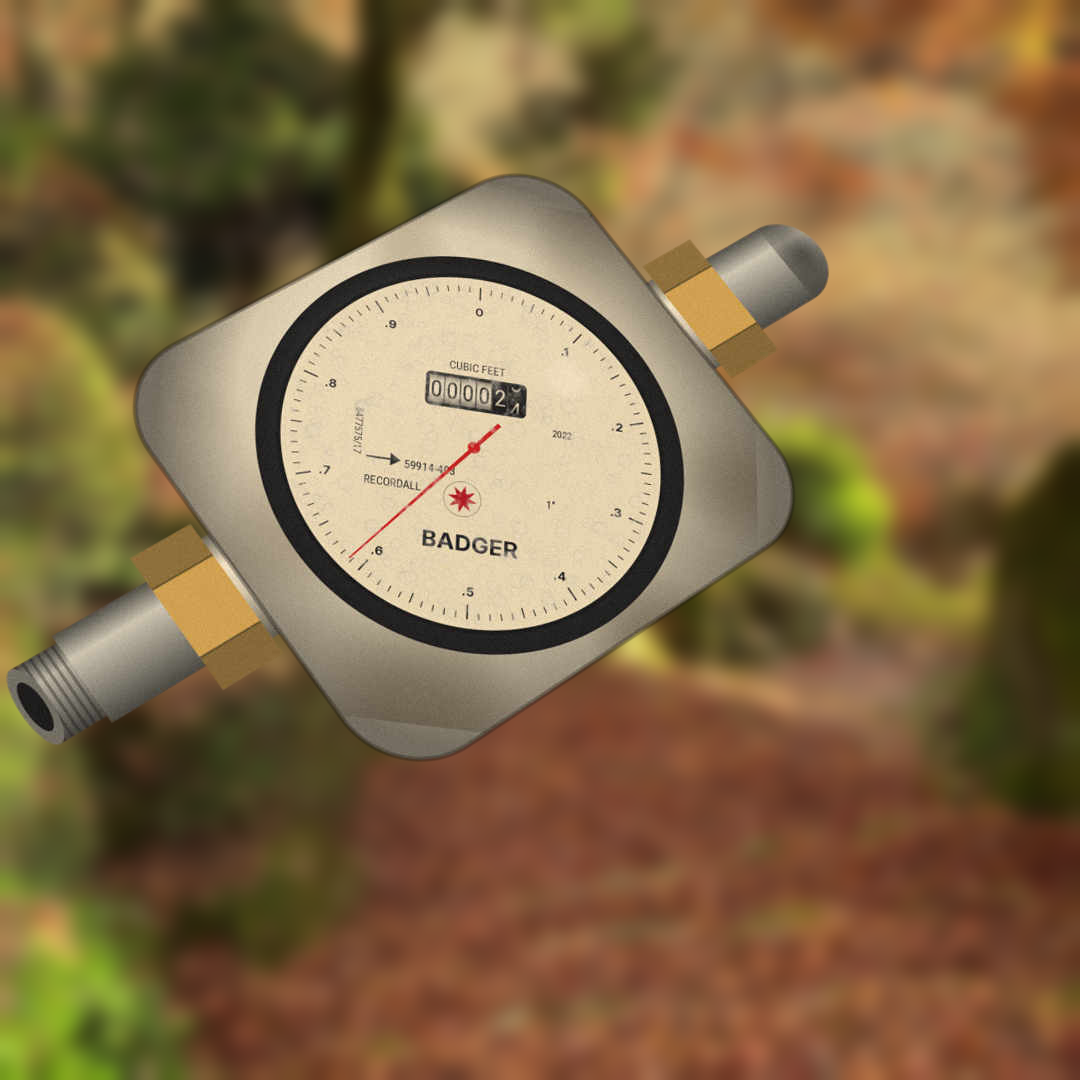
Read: 23.61 (ft³)
